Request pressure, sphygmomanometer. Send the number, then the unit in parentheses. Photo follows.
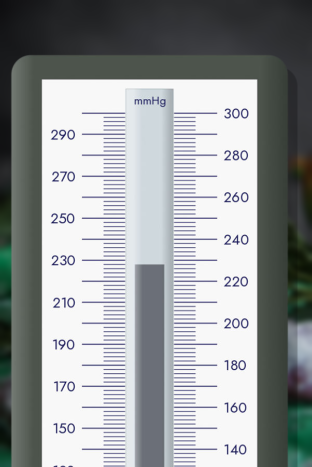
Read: 228 (mmHg)
